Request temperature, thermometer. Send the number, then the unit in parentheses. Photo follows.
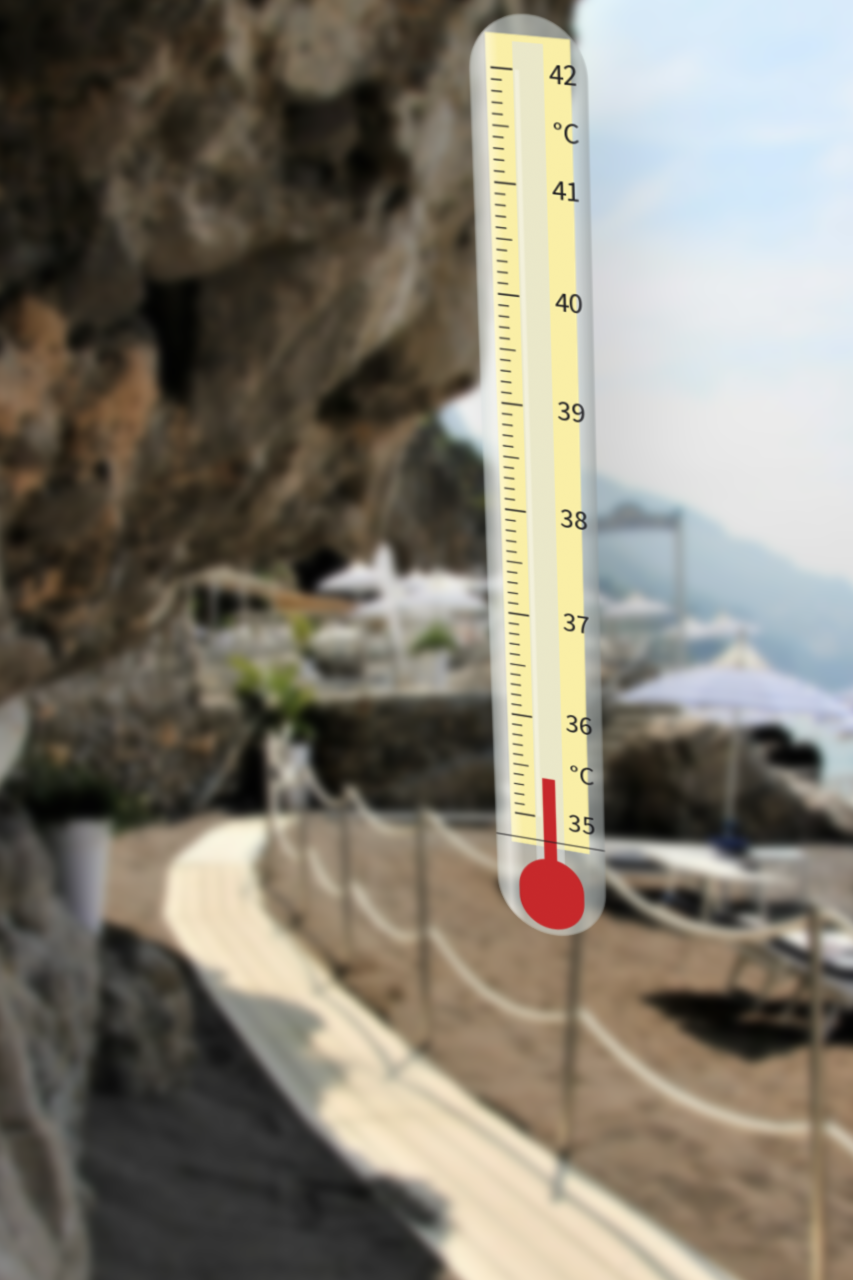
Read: 35.4 (°C)
